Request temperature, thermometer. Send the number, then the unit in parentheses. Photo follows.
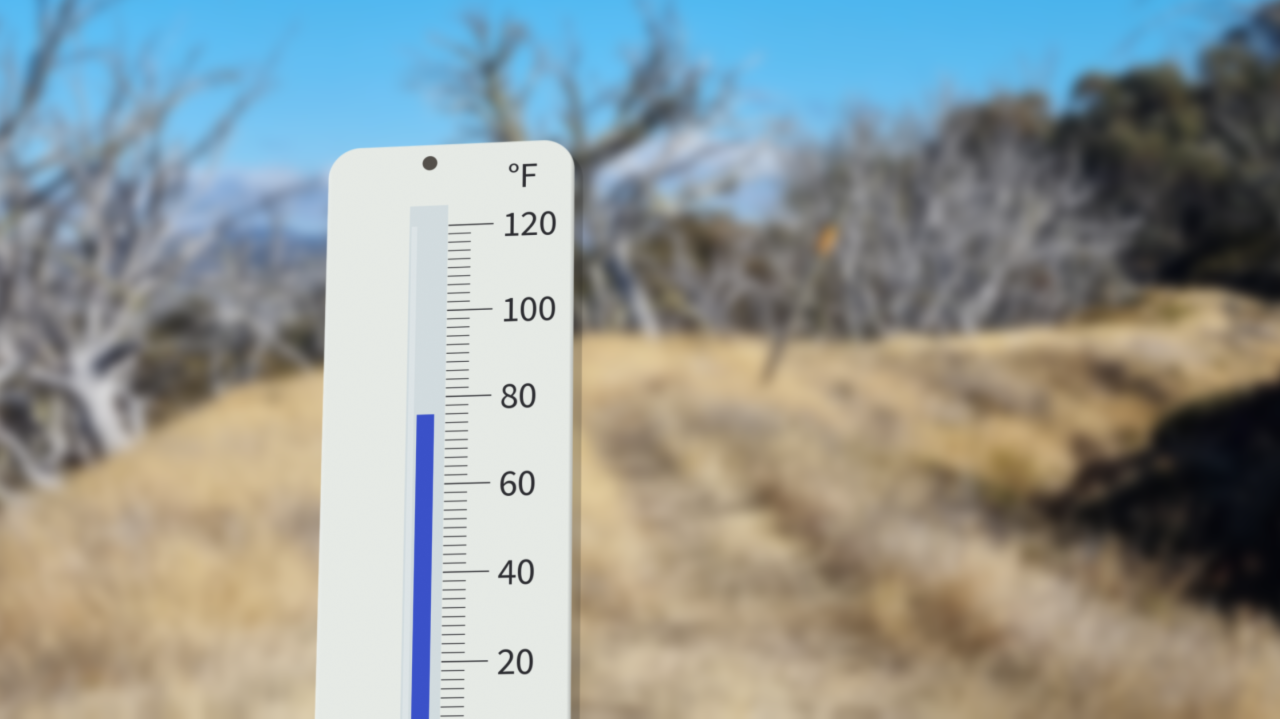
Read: 76 (°F)
